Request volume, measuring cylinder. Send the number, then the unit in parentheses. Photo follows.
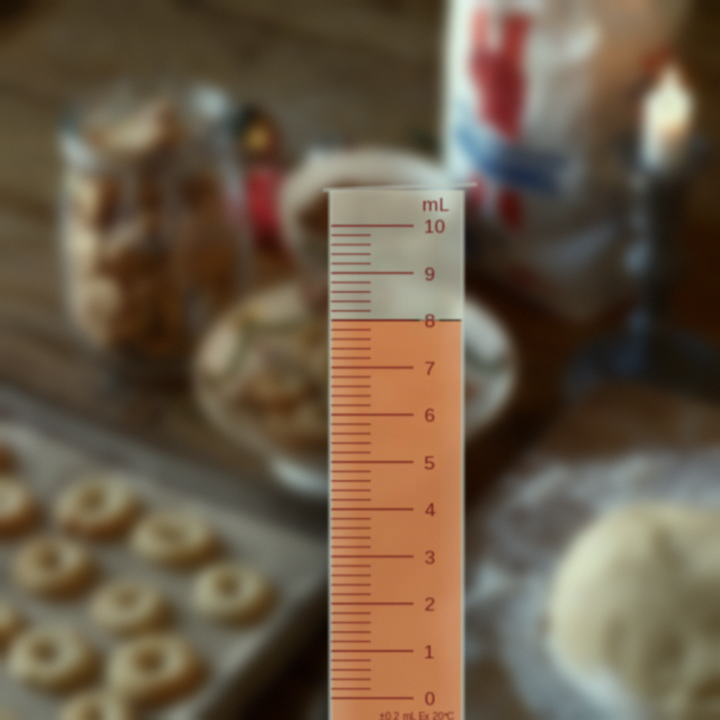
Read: 8 (mL)
